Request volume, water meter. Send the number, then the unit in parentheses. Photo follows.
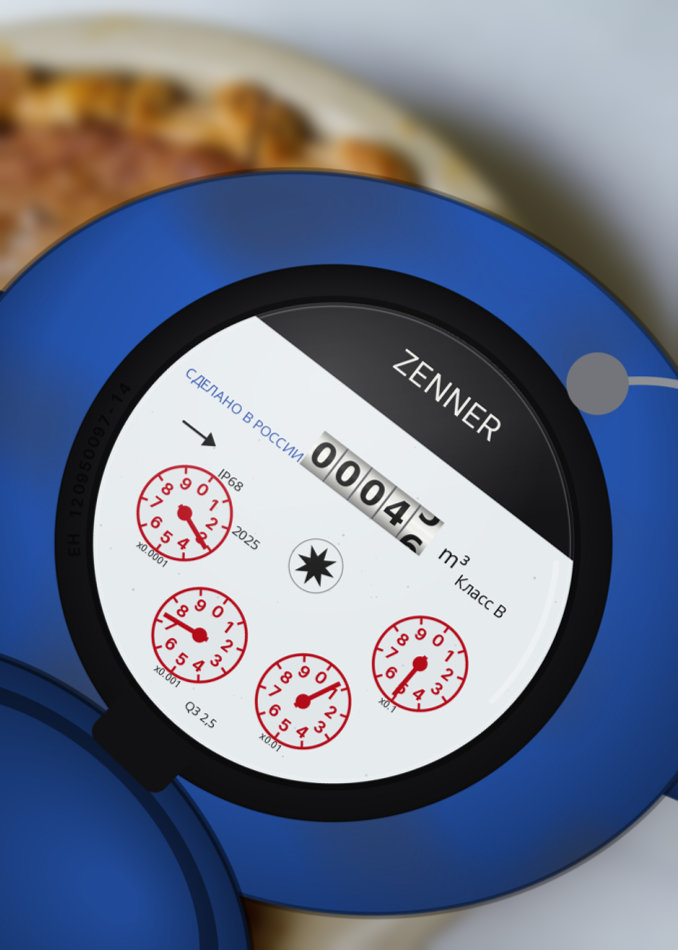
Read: 45.5073 (m³)
